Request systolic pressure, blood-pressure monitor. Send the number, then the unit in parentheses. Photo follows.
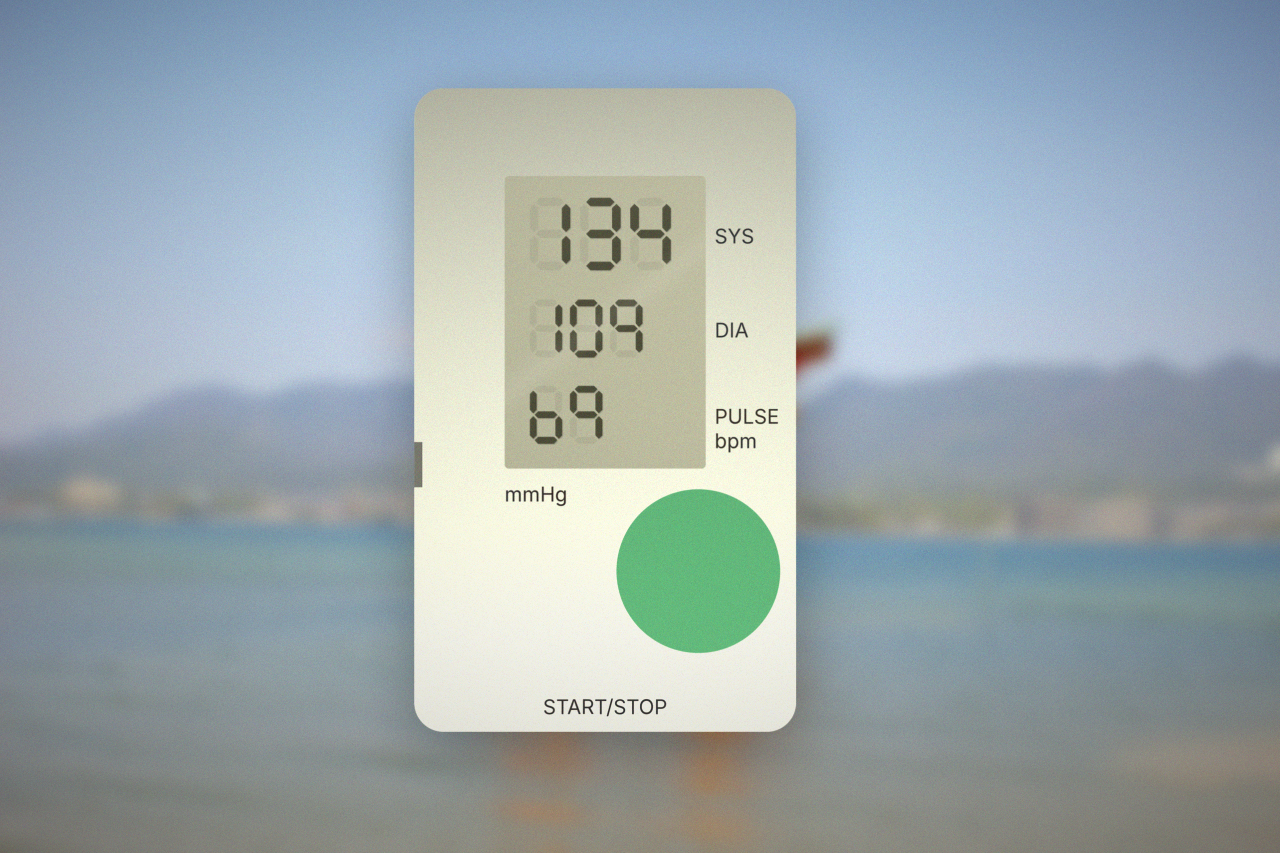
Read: 134 (mmHg)
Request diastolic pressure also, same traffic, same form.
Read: 109 (mmHg)
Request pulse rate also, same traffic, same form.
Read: 69 (bpm)
